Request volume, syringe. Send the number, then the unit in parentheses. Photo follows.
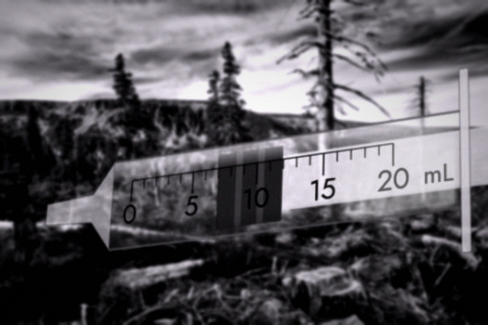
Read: 7 (mL)
